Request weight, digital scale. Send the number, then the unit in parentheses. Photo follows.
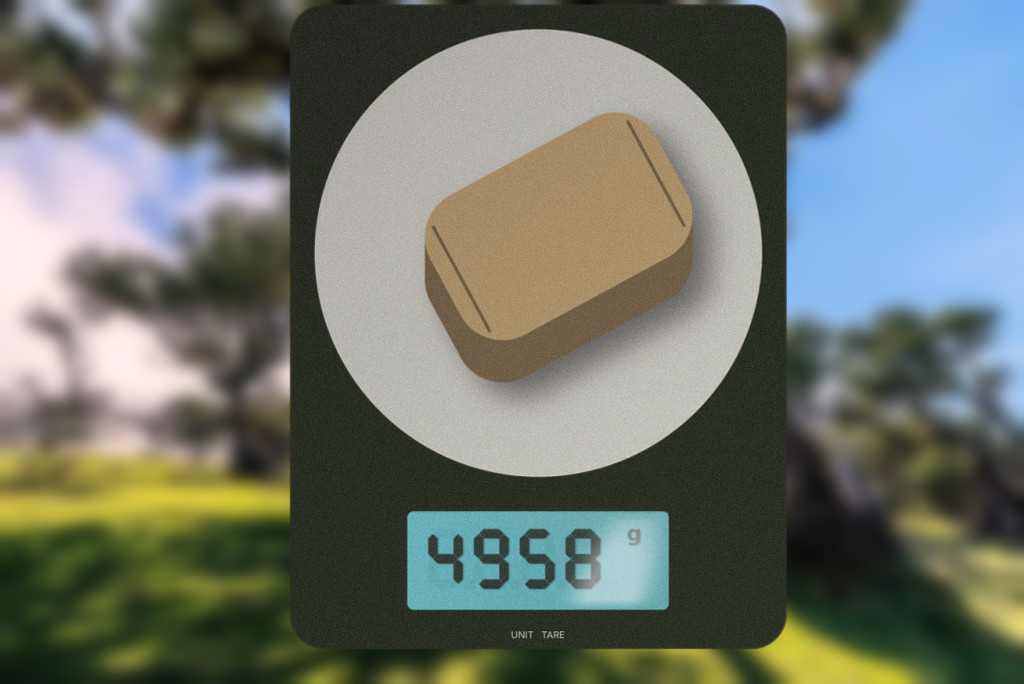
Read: 4958 (g)
